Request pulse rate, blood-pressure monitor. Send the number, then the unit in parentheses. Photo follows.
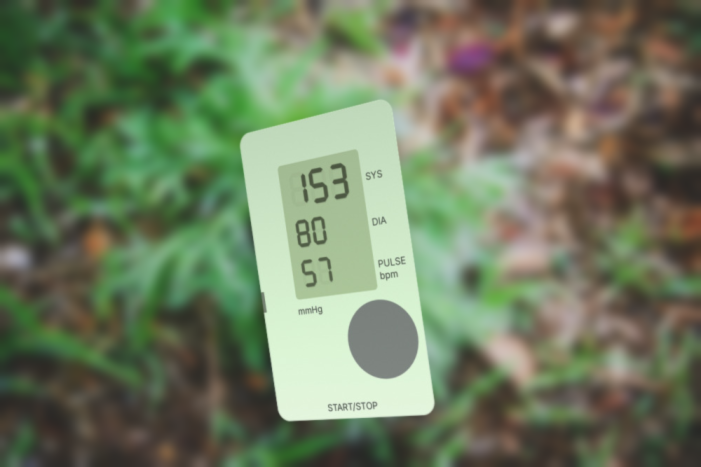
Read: 57 (bpm)
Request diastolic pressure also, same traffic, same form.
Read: 80 (mmHg)
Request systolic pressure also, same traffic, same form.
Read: 153 (mmHg)
